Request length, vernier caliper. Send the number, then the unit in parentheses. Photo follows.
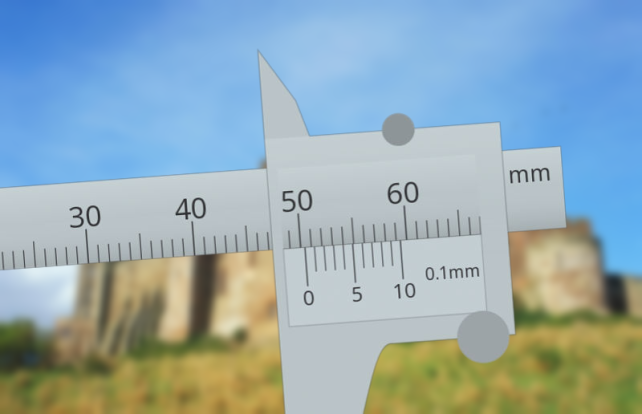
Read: 50.4 (mm)
